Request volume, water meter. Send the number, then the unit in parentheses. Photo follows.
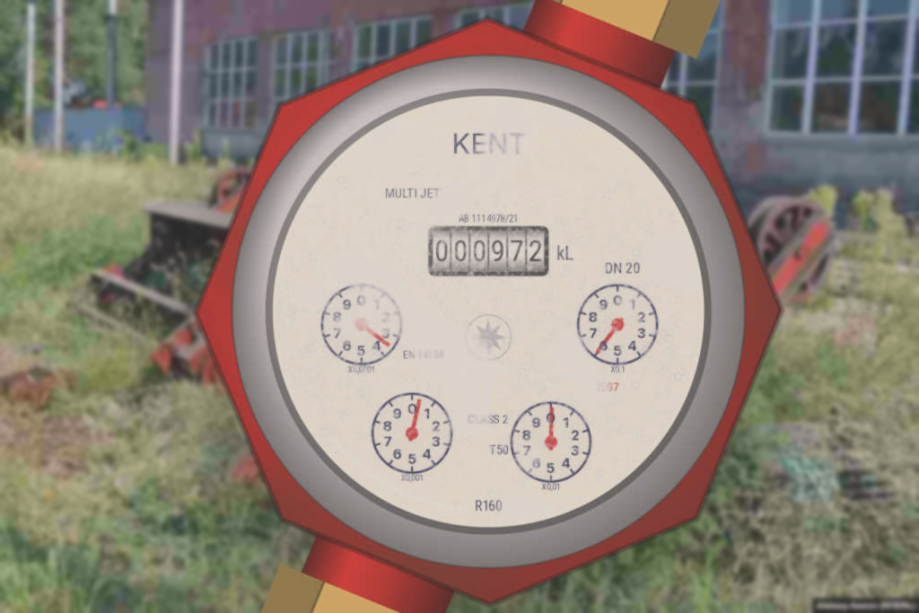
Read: 972.6003 (kL)
